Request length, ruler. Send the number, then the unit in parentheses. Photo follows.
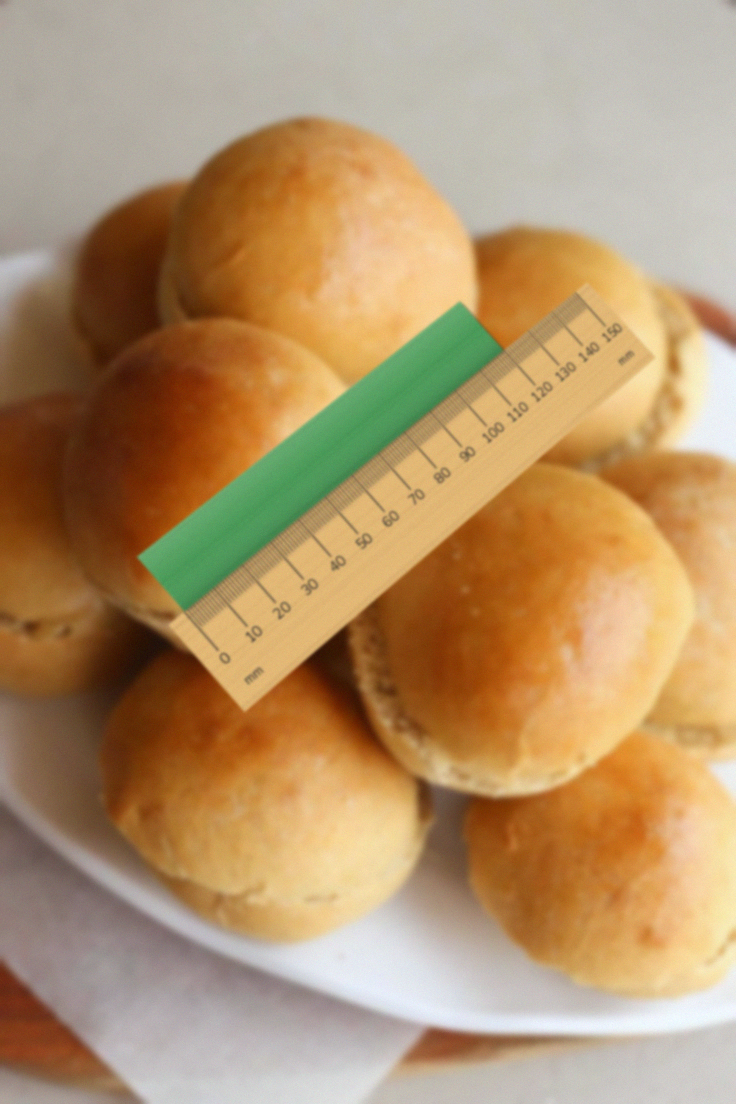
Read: 120 (mm)
